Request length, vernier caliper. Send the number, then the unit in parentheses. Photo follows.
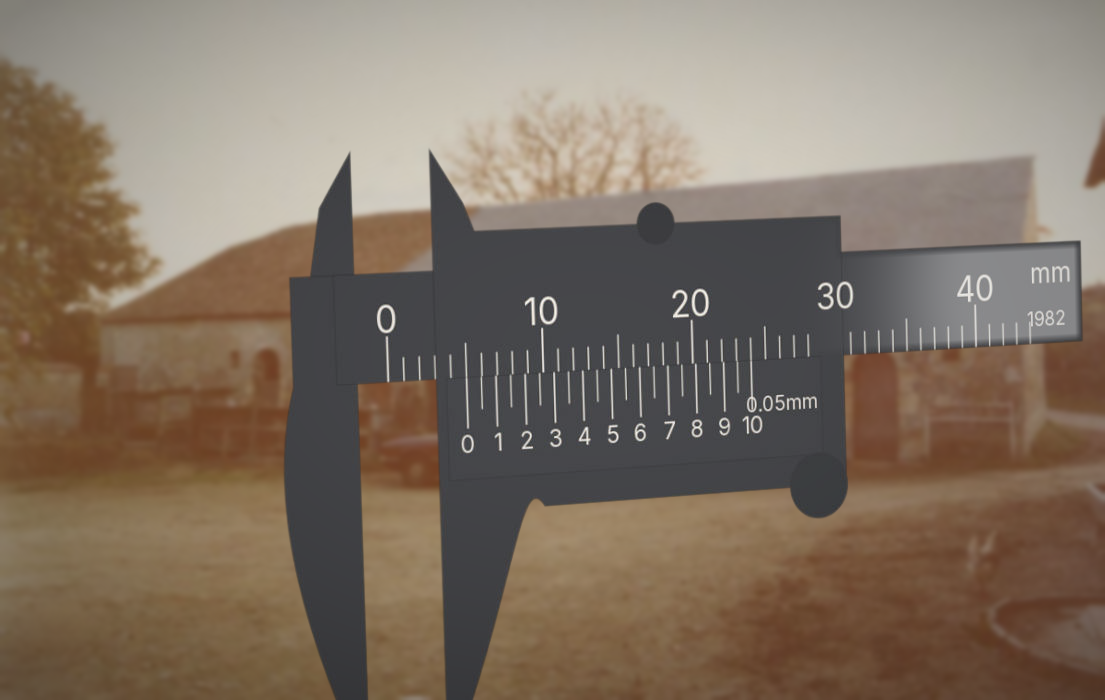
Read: 5.0 (mm)
